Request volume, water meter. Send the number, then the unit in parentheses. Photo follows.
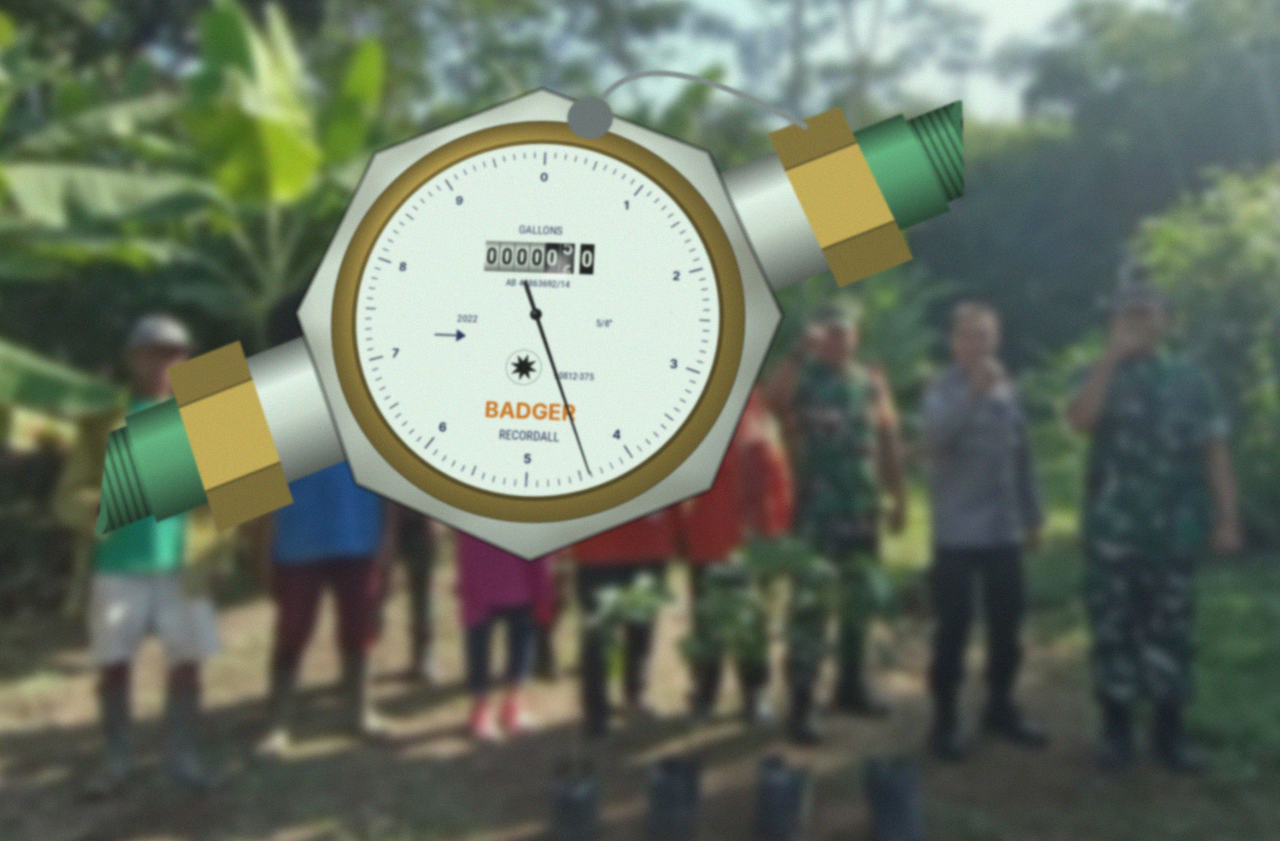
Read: 54.4 (gal)
